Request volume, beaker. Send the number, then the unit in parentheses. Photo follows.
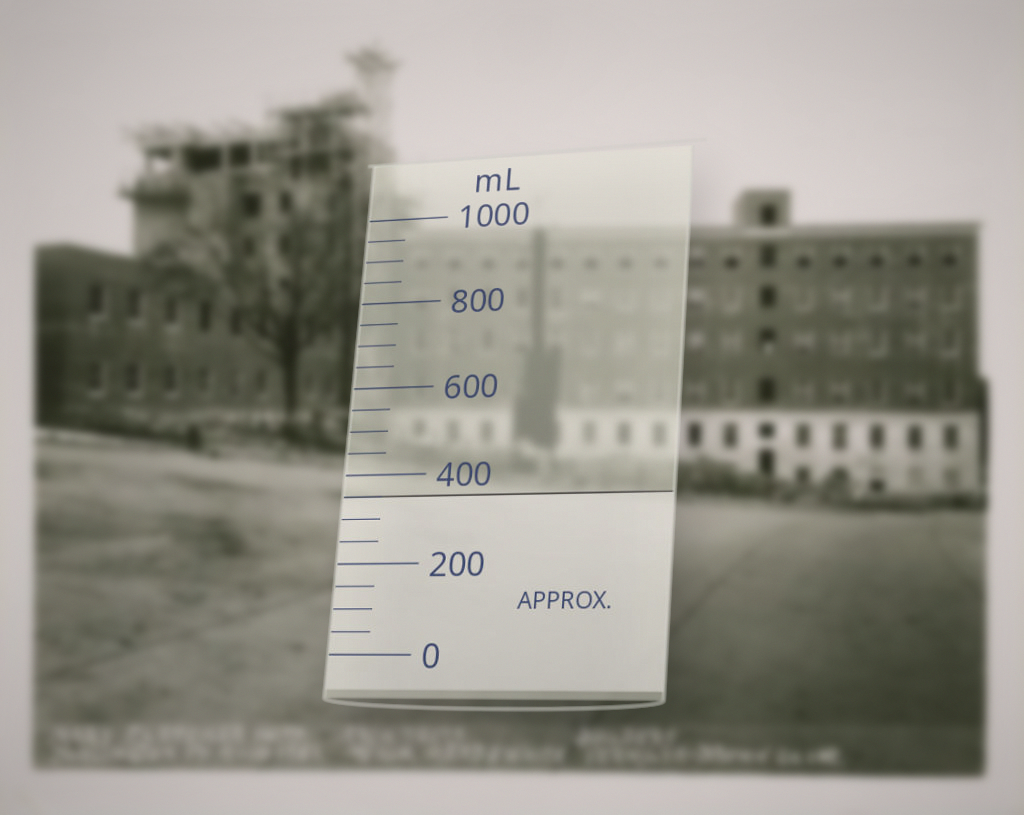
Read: 350 (mL)
